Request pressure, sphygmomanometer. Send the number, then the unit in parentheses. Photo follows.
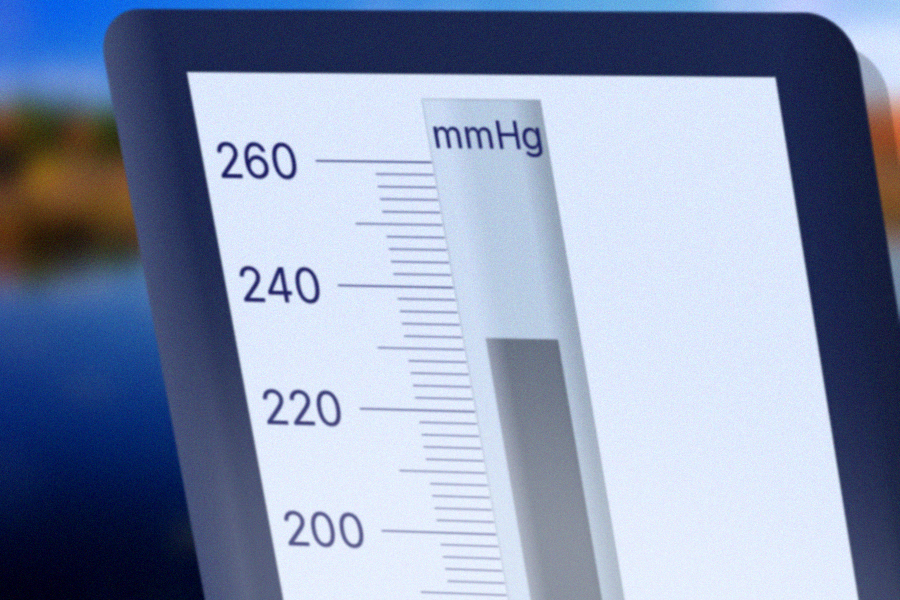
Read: 232 (mmHg)
